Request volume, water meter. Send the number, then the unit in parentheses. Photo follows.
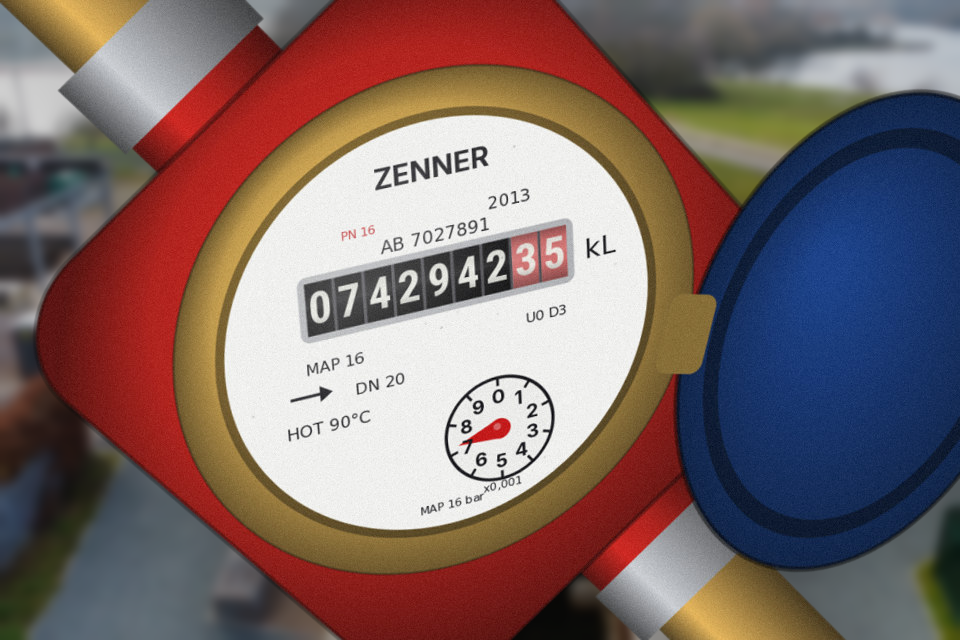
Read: 742942.357 (kL)
